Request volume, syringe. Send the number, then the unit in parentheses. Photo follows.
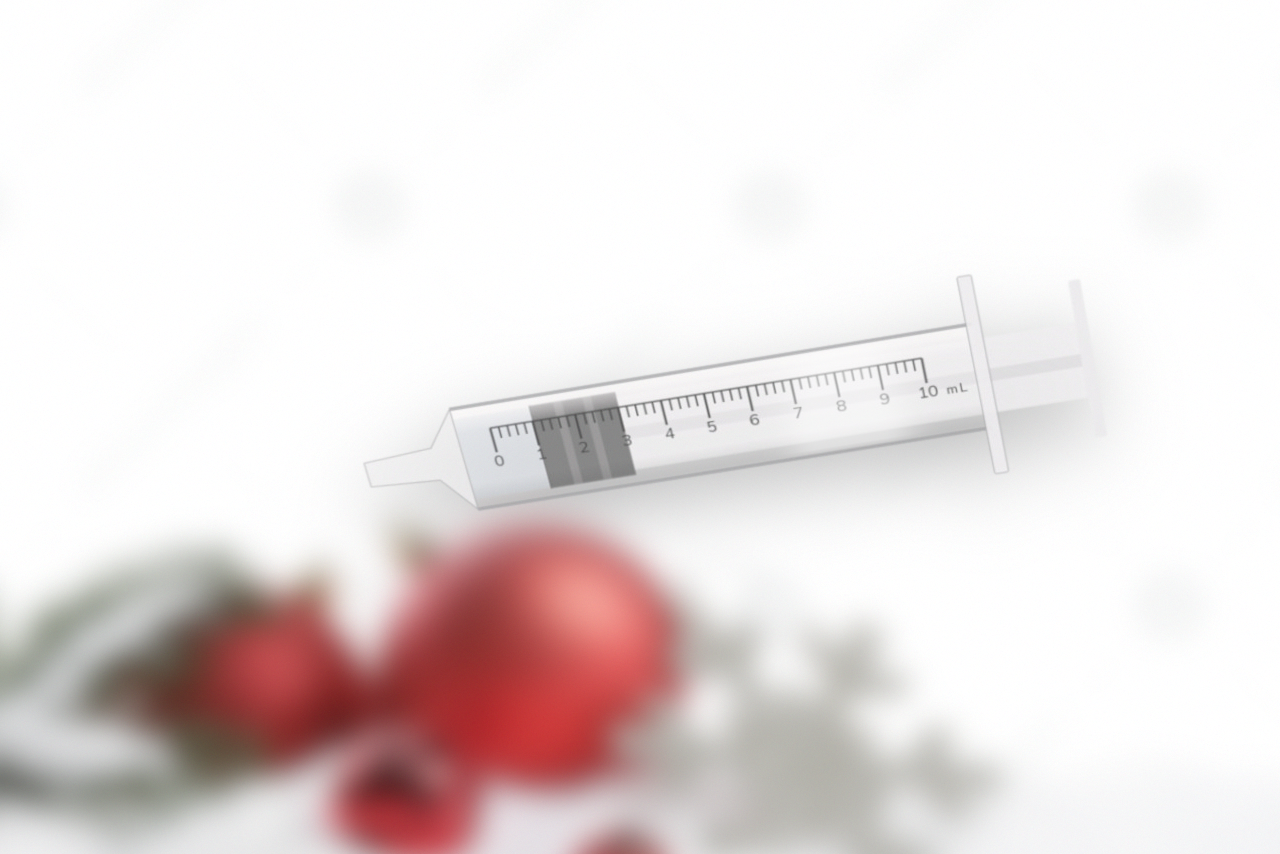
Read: 1 (mL)
